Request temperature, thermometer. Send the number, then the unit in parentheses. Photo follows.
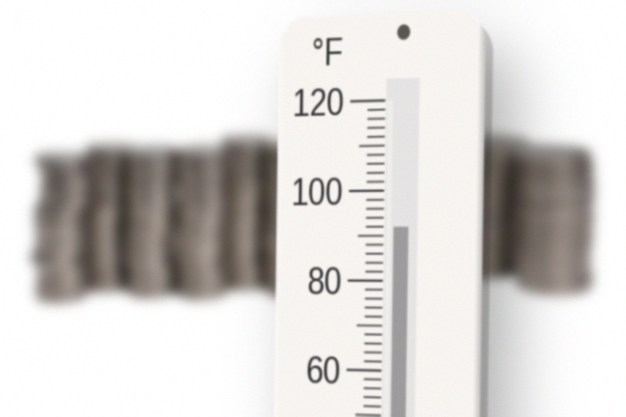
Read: 92 (°F)
